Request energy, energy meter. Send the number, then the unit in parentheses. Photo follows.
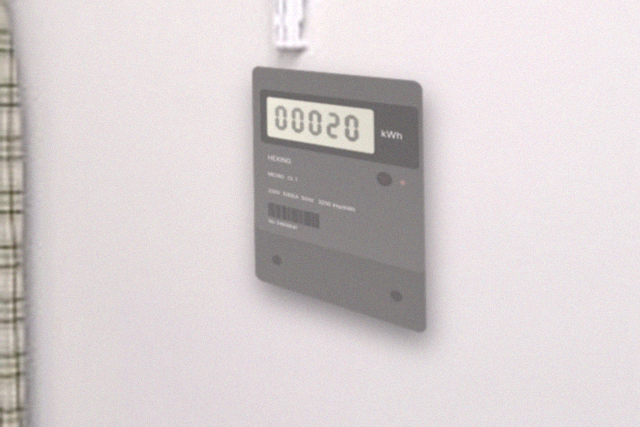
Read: 20 (kWh)
